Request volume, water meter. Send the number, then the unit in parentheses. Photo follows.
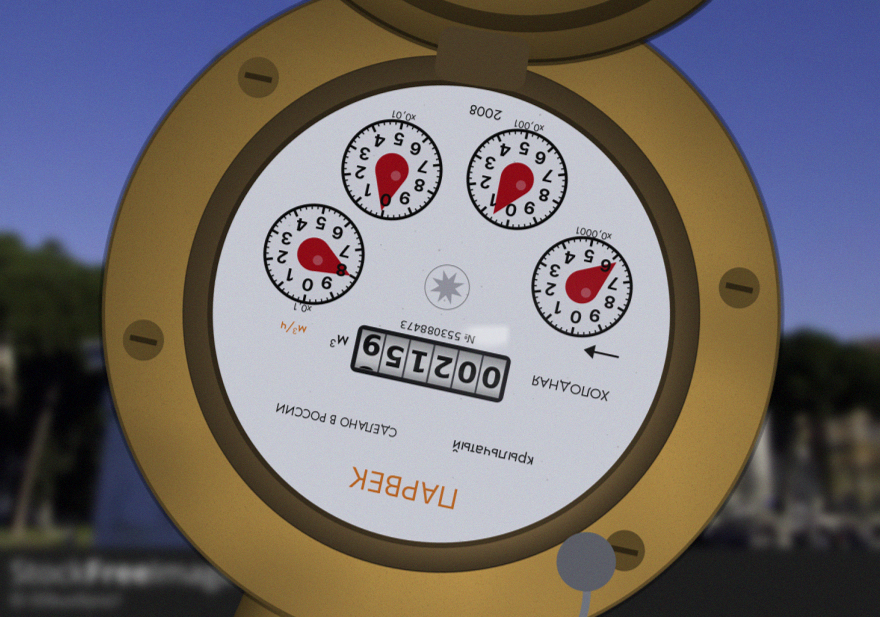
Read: 2158.8006 (m³)
